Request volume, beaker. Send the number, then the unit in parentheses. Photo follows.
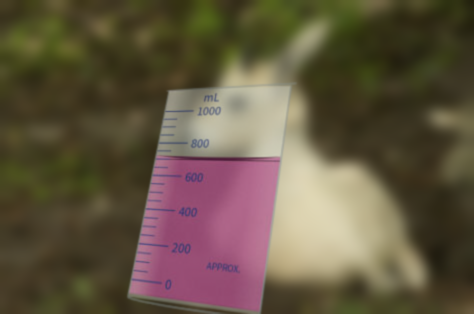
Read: 700 (mL)
